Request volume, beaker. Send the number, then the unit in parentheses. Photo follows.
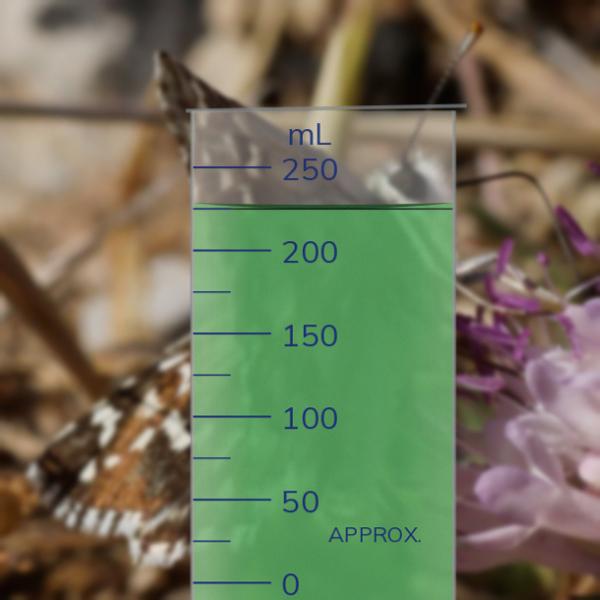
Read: 225 (mL)
